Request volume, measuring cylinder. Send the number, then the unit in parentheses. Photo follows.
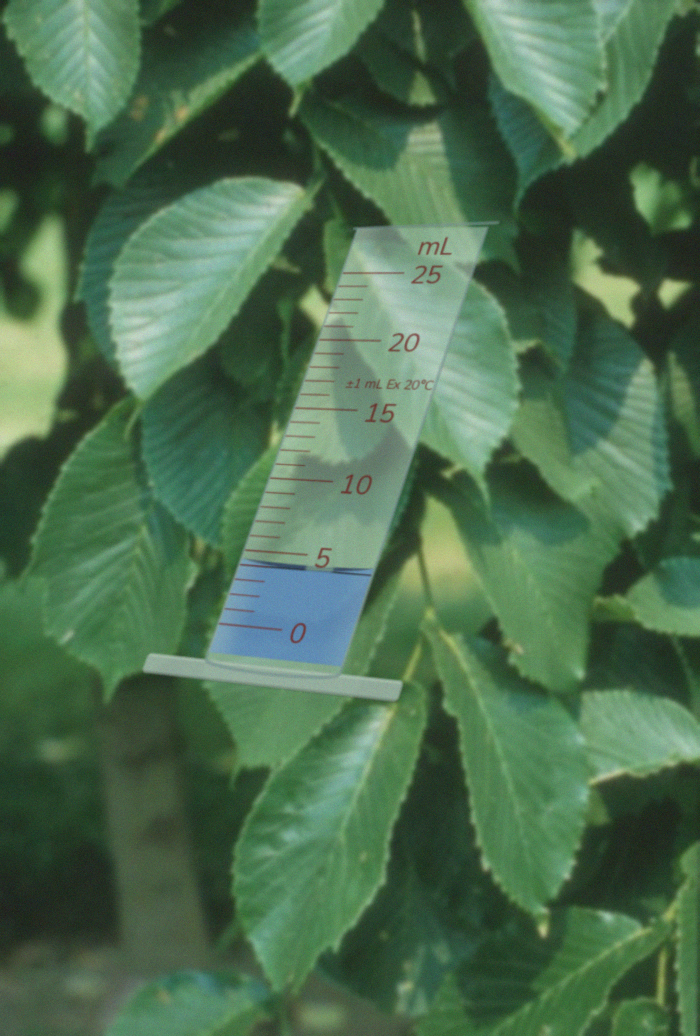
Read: 4 (mL)
